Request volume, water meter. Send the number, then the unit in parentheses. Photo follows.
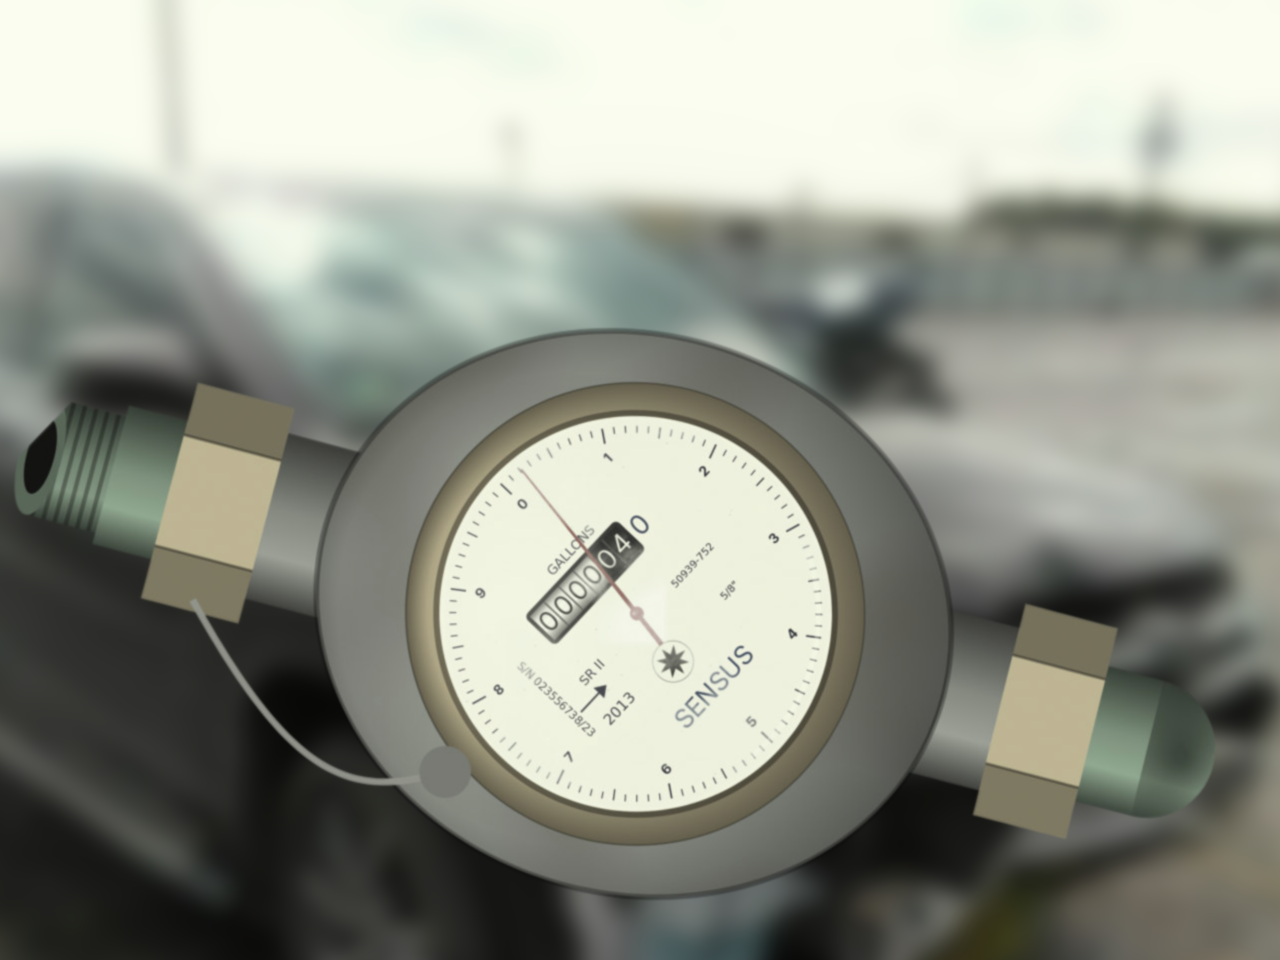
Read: 40.2 (gal)
